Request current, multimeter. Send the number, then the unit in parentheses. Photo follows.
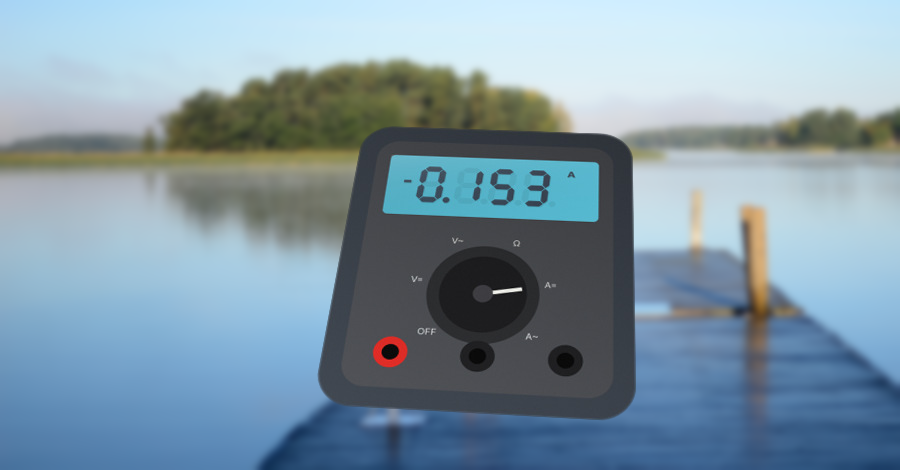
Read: -0.153 (A)
